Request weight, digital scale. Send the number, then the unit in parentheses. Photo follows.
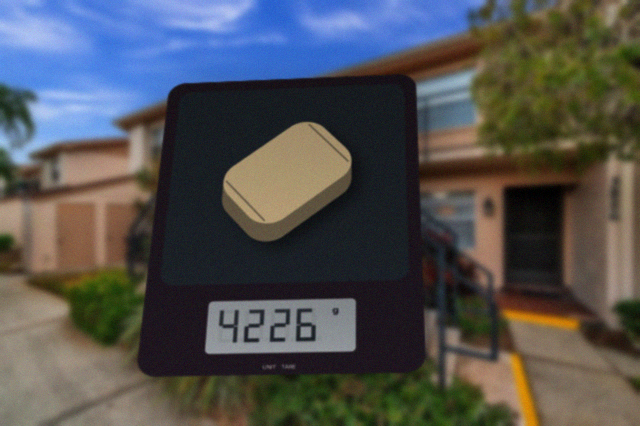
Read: 4226 (g)
